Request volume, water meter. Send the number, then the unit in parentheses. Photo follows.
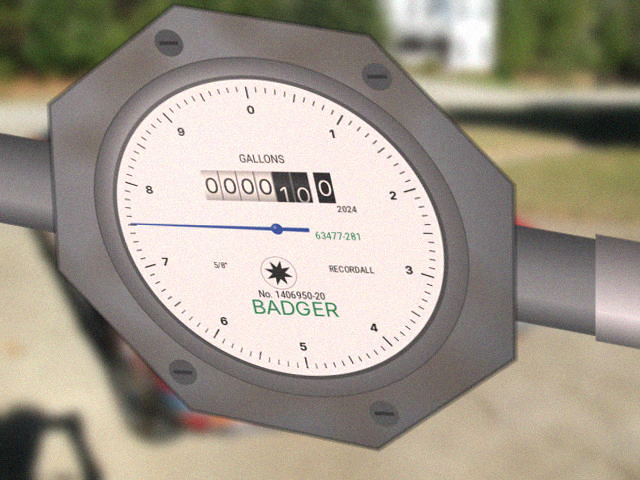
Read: 97.5 (gal)
